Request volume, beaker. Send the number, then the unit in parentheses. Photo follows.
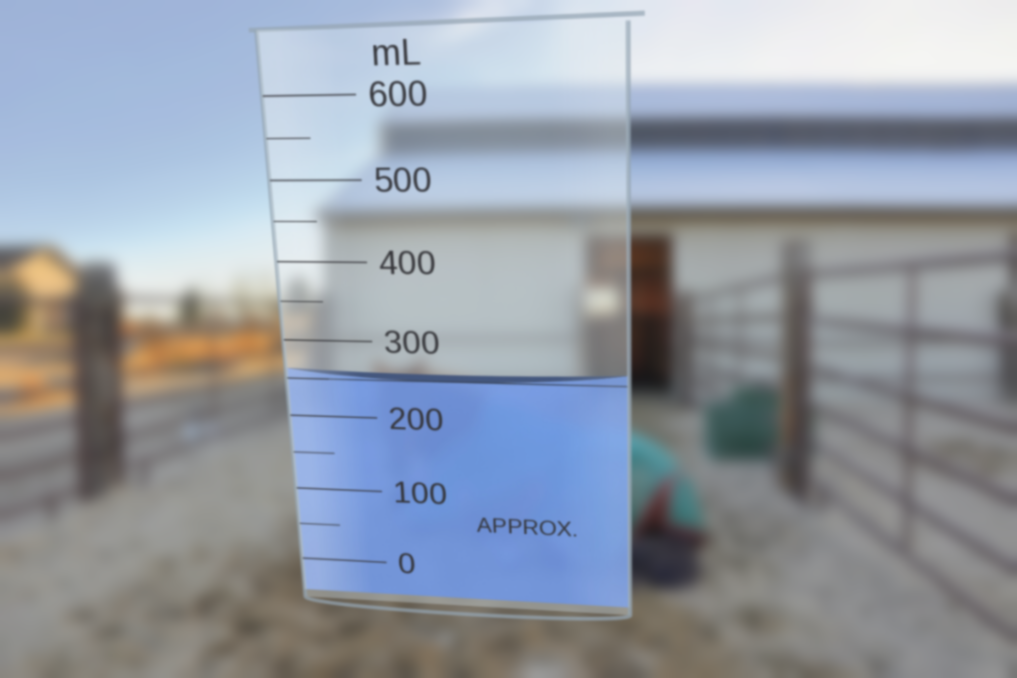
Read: 250 (mL)
